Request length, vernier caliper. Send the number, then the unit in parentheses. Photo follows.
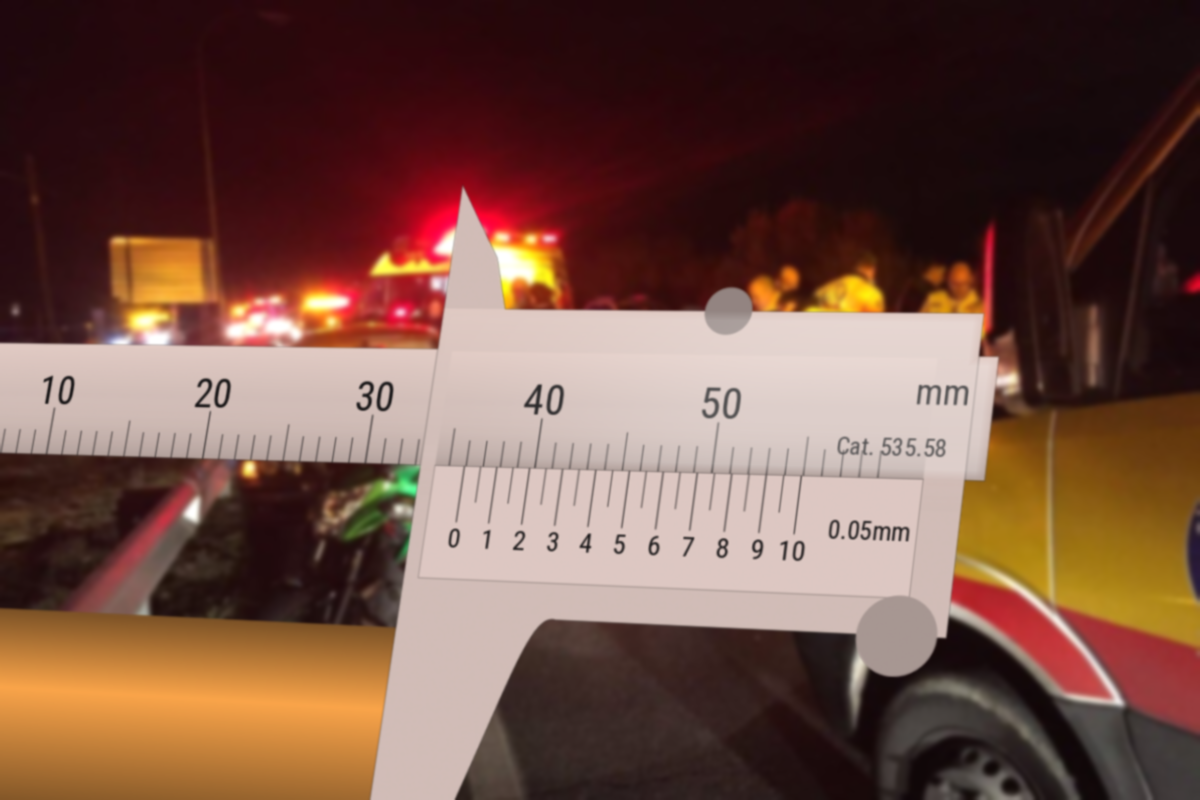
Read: 35.9 (mm)
